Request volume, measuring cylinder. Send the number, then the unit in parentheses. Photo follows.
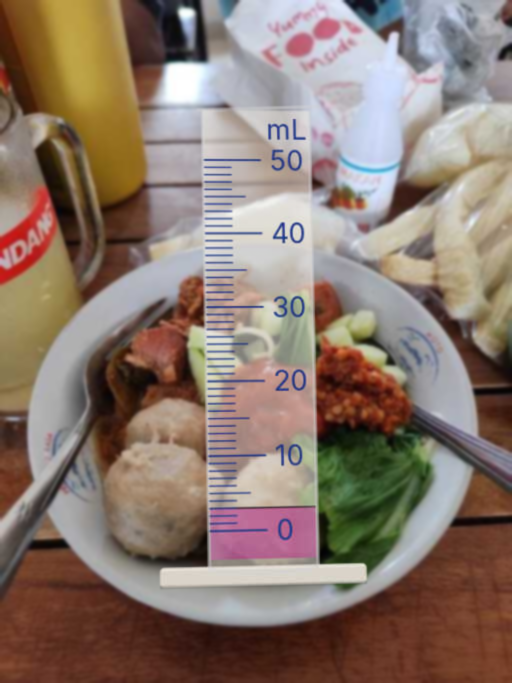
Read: 3 (mL)
